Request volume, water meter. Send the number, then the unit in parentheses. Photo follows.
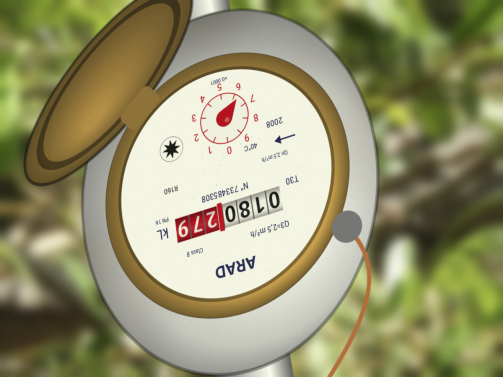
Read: 180.2796 (kL)
